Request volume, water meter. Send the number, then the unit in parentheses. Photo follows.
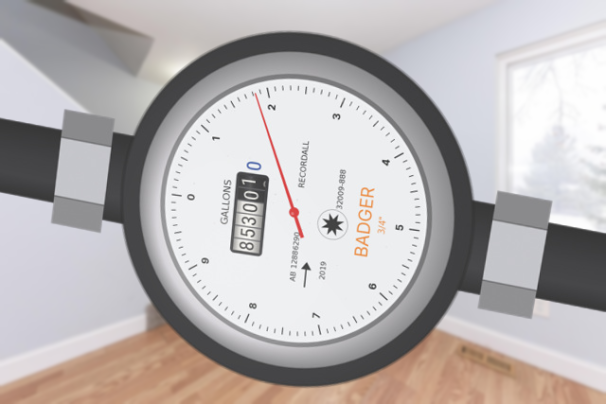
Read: 8530011.8 (gal)
